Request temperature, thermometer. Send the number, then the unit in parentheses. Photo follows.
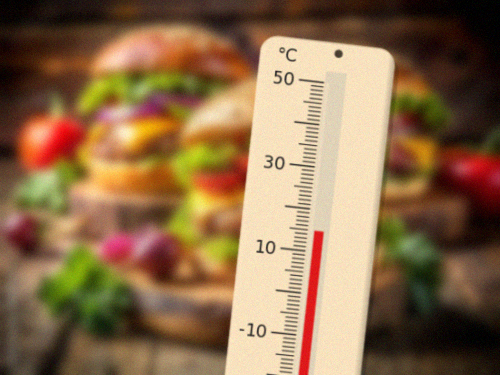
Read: 15 (°C)
